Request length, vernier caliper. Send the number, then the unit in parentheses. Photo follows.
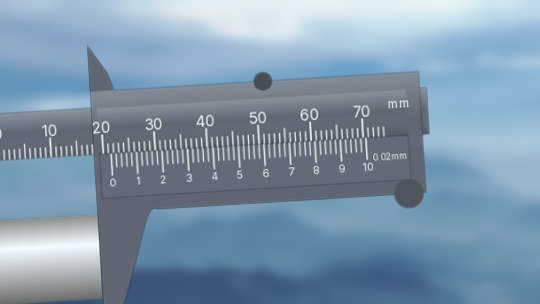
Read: 21.5 (mm)
